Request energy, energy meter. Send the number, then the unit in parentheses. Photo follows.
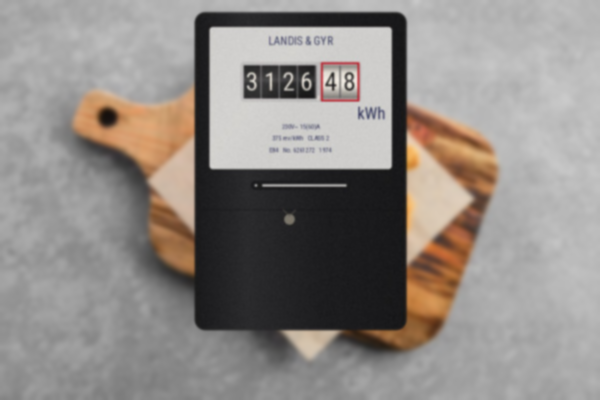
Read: 3126.48 (kWh)
